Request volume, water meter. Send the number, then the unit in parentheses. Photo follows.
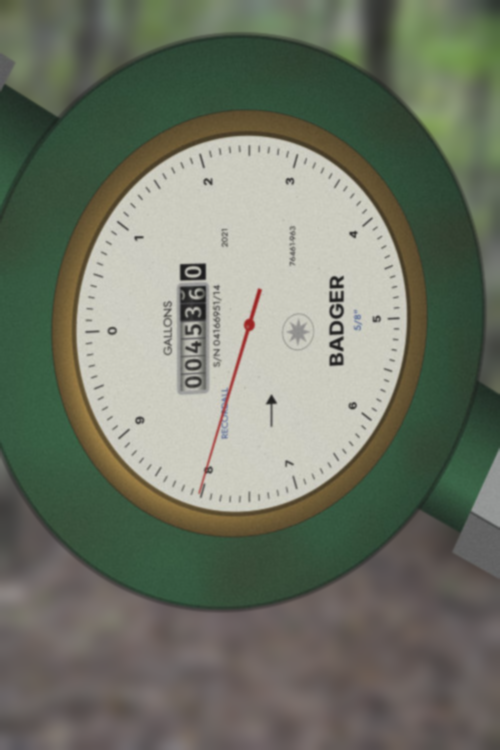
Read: 45358.0 (gal)
